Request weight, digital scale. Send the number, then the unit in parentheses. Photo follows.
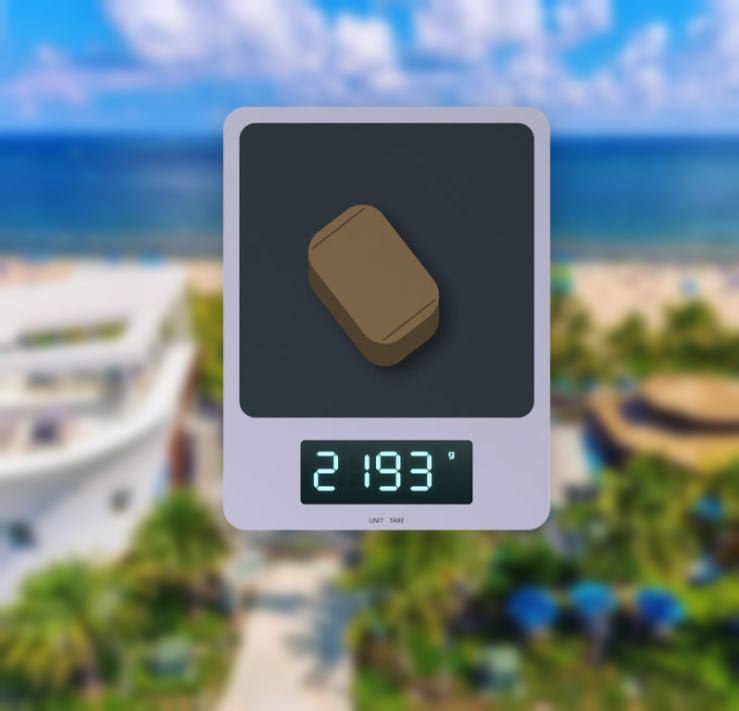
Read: 2193 (g)
